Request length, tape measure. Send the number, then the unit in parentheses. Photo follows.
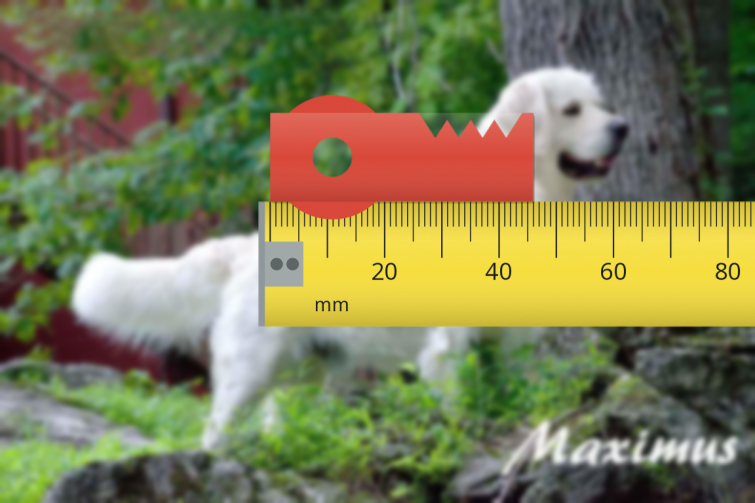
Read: 46 (mm)
